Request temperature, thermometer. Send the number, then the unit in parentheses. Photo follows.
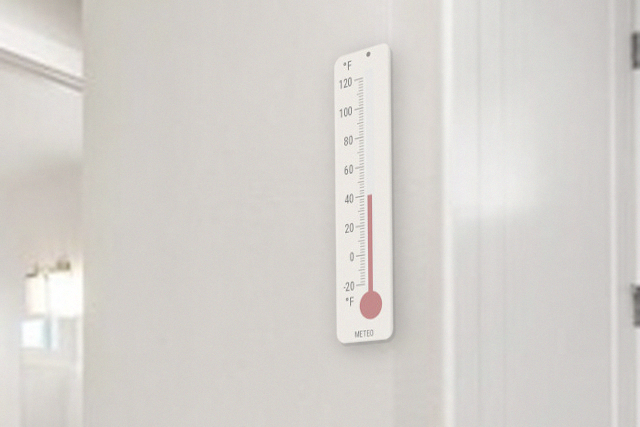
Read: 40 (°F)
